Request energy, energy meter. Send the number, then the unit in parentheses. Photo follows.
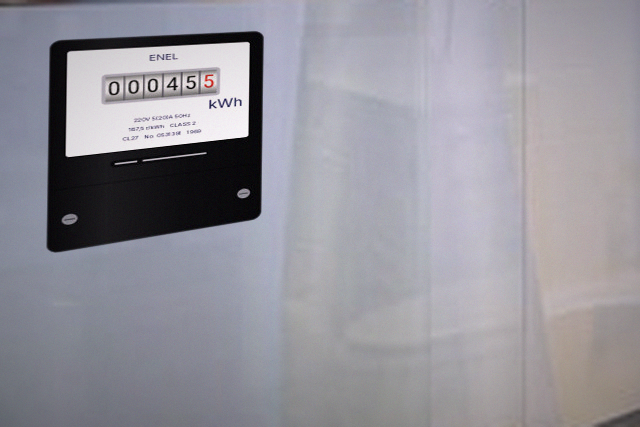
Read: 45.5 (kWh)
